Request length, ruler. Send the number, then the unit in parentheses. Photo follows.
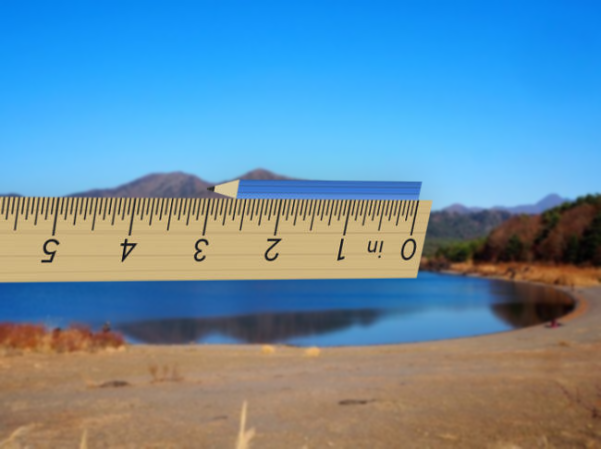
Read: 3.0625 (in)
